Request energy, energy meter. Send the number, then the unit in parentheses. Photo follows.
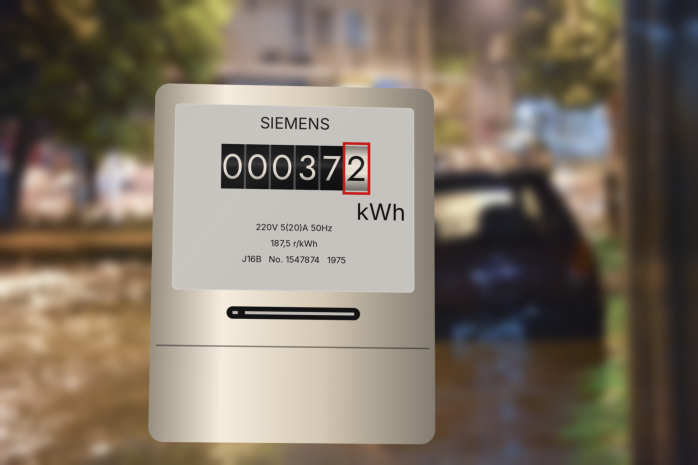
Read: 37.2 (kWh)
